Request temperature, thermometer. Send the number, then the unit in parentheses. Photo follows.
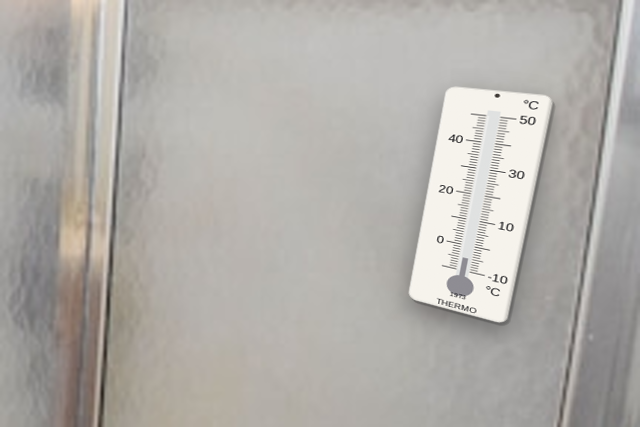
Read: -5 (°C)
